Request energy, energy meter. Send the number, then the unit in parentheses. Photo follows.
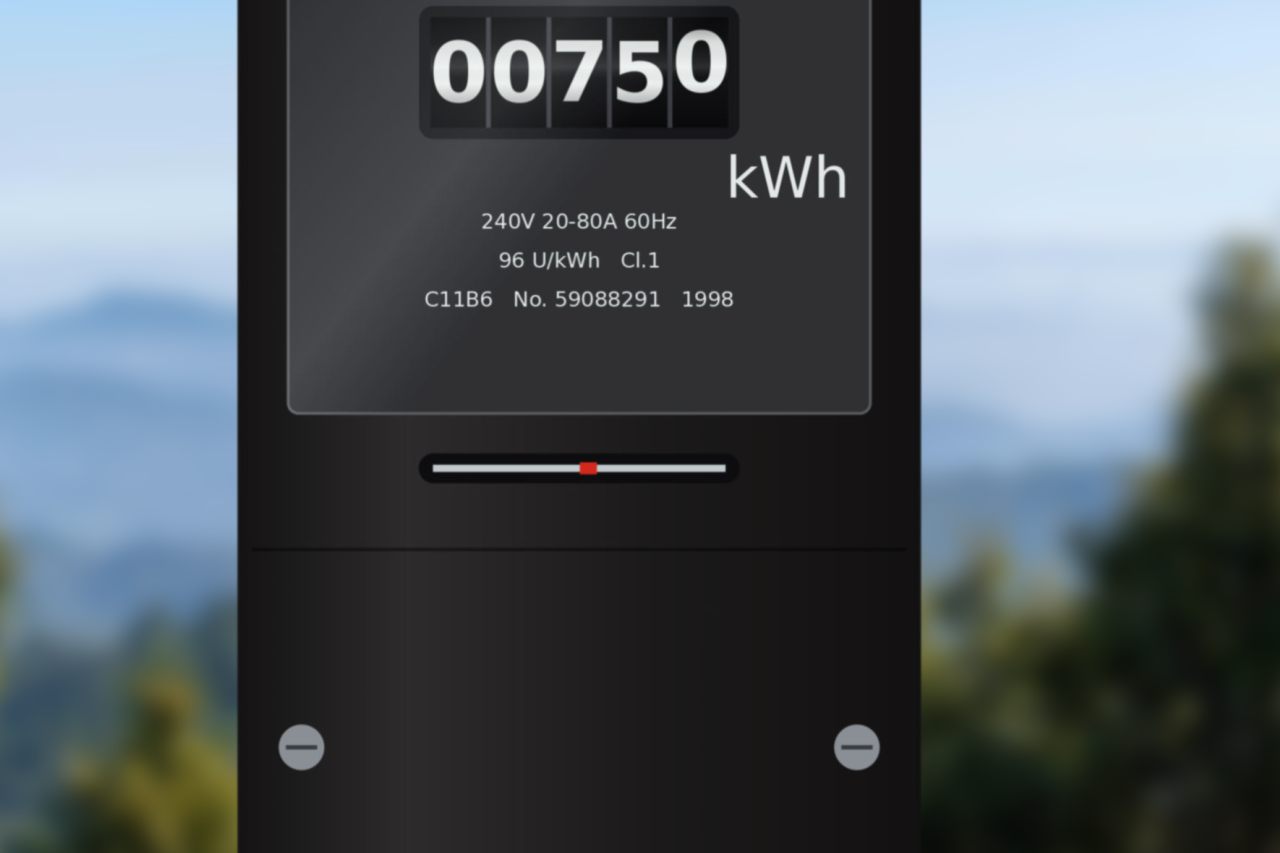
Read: 750 (kWh)
